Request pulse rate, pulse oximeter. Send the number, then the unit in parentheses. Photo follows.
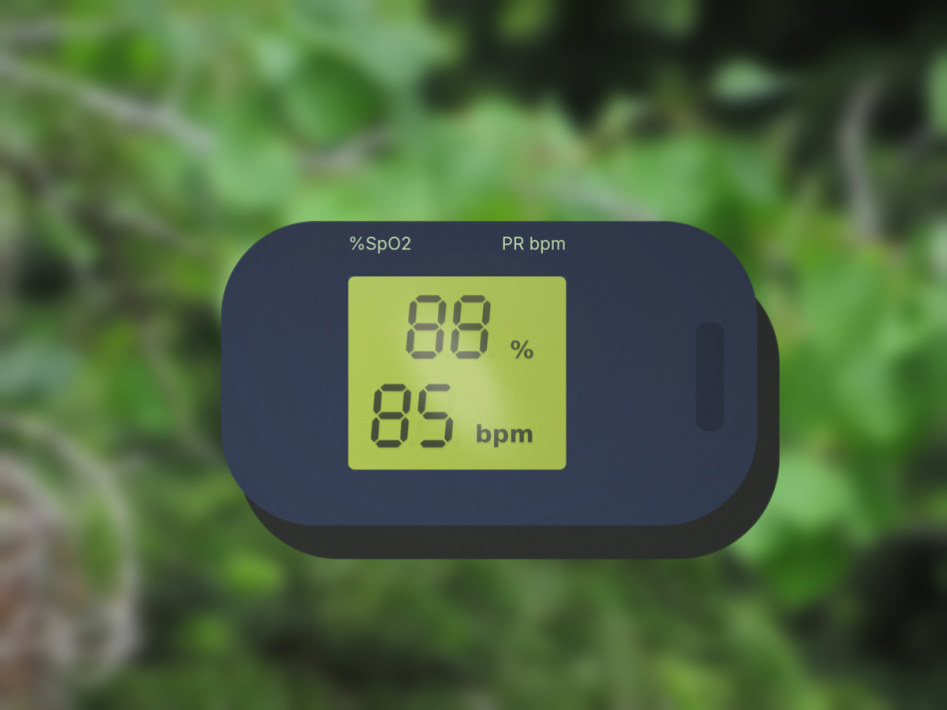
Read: 85 (bpm)
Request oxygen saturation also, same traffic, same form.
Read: 88 (%)
